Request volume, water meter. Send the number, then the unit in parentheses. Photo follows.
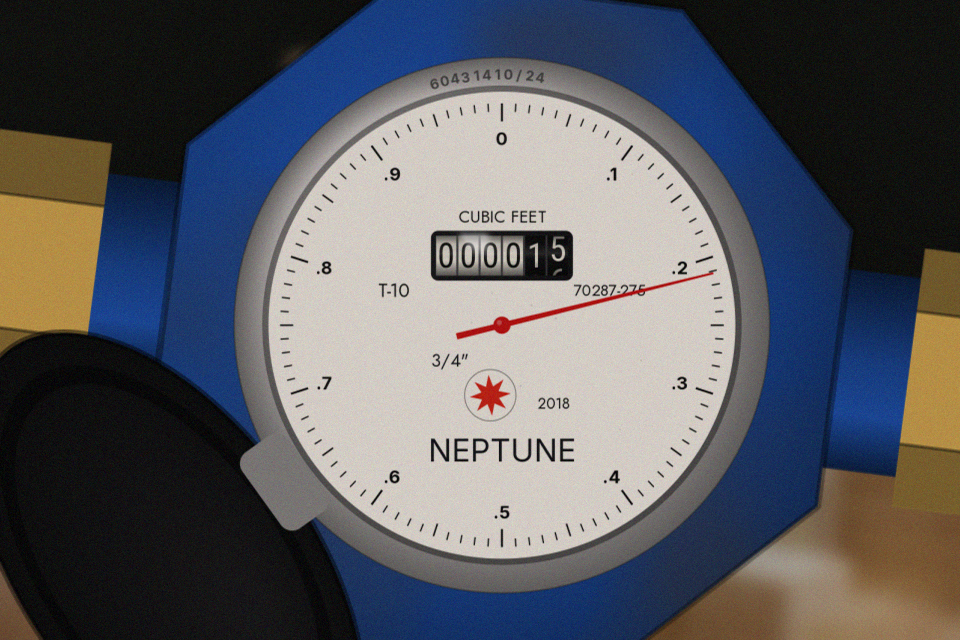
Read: 15.21 (ft³)
